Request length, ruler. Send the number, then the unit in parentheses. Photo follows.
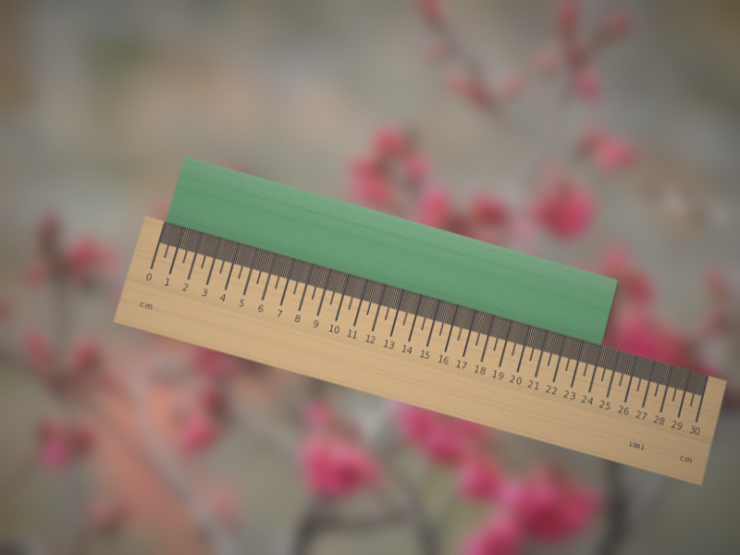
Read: 24 (cm)
